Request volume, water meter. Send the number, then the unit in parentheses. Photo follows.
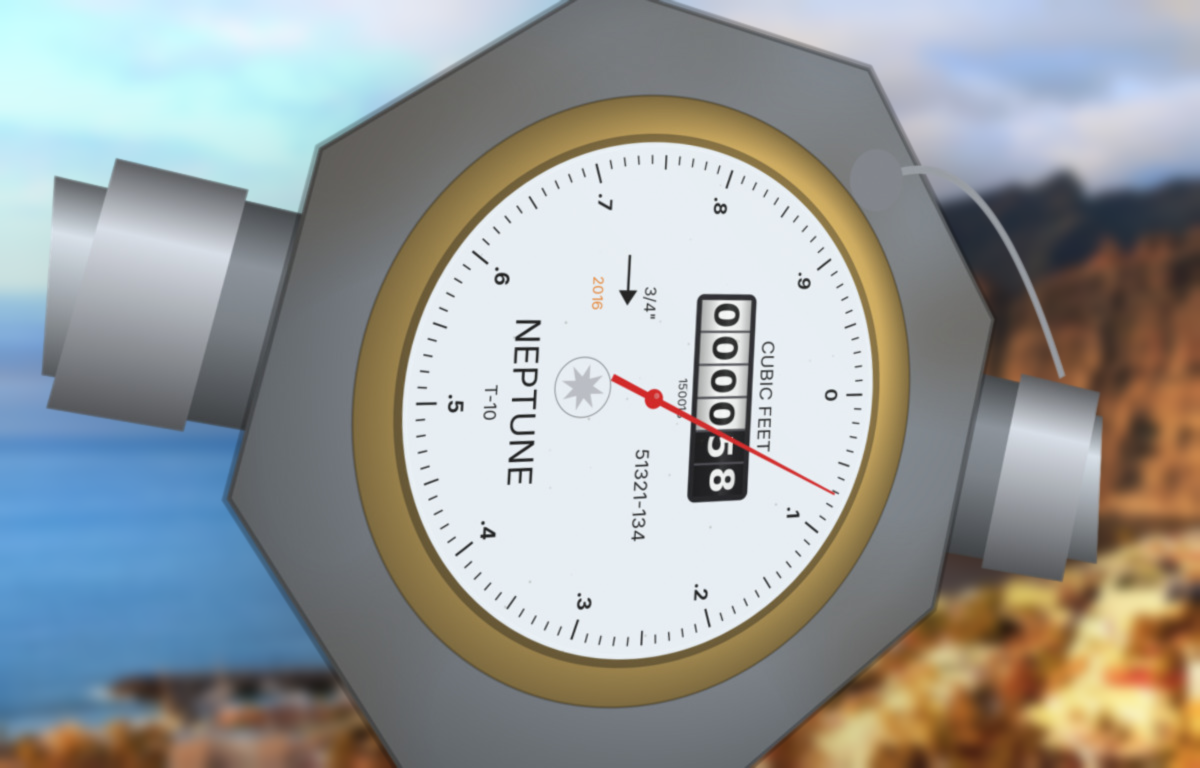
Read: 58.07 (ft³)
